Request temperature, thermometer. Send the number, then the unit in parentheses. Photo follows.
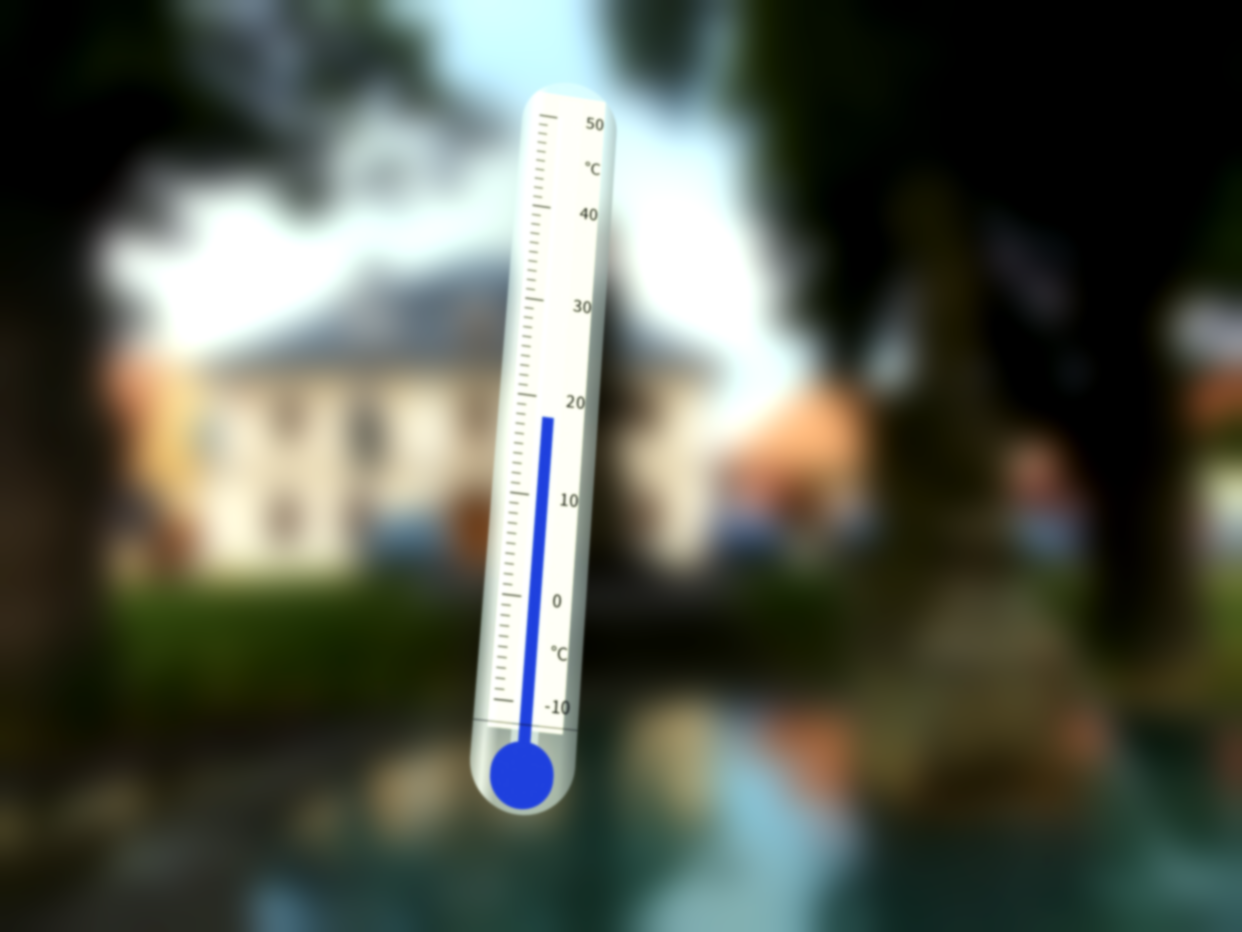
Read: 18 (°C)
